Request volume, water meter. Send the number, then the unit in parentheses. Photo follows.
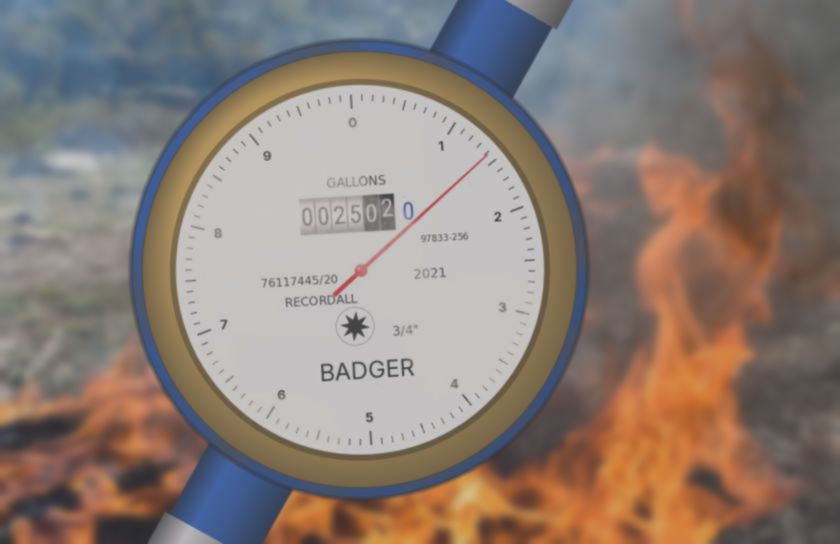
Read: 25021.4 (gal)
